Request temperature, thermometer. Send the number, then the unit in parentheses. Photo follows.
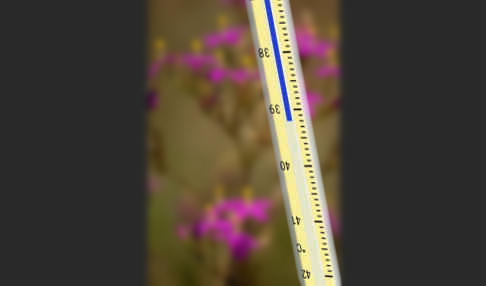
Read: 39.2 (°C)
